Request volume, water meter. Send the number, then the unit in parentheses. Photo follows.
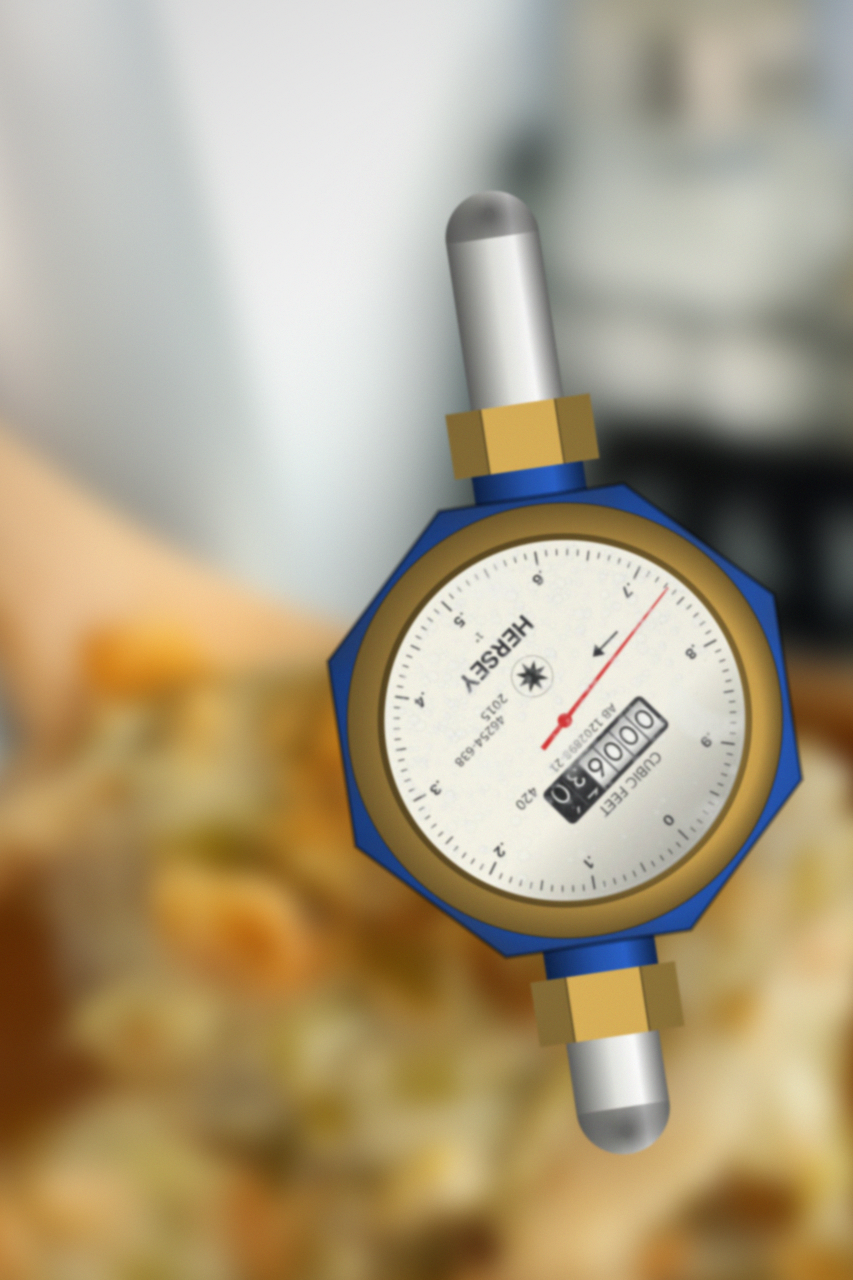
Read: 629.73 (ft³)
